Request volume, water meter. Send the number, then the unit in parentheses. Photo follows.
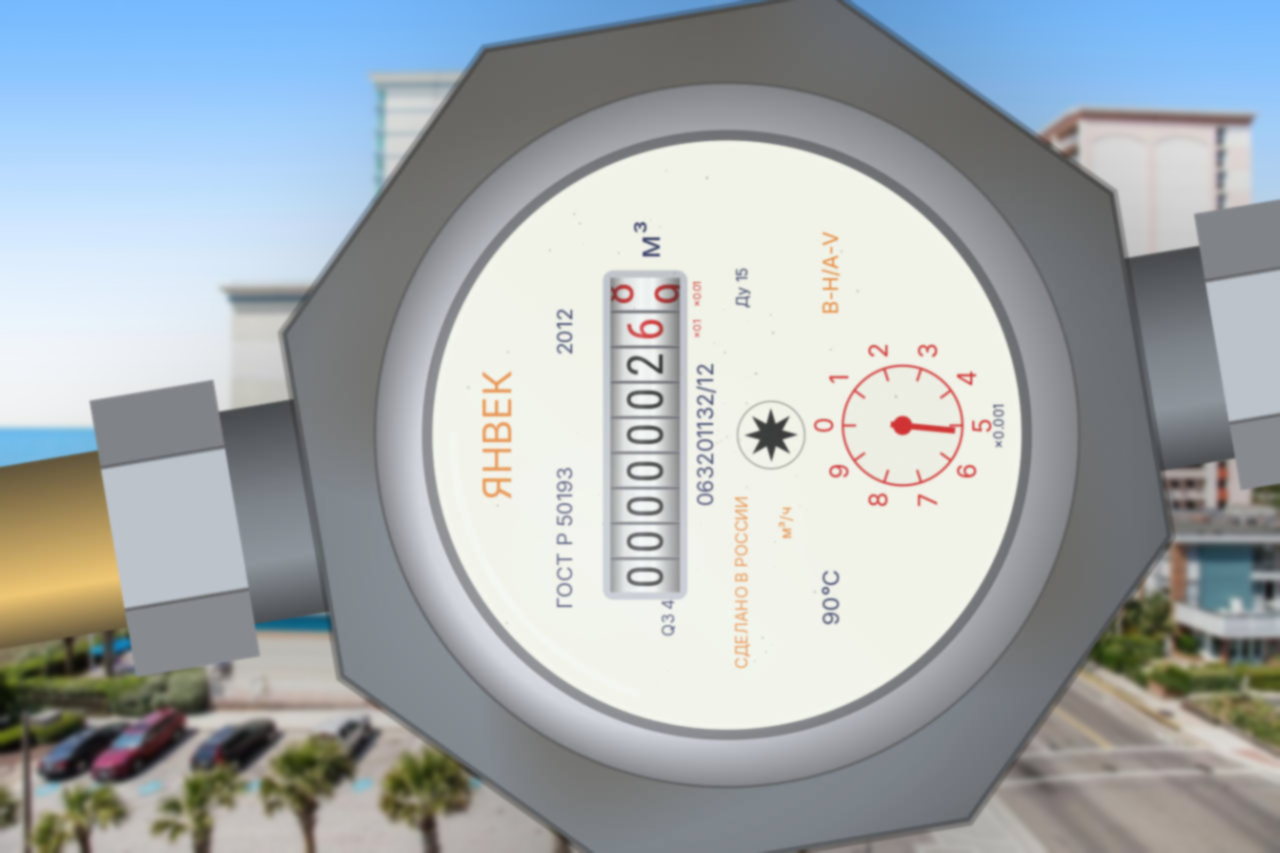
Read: 2.685 (m³)
